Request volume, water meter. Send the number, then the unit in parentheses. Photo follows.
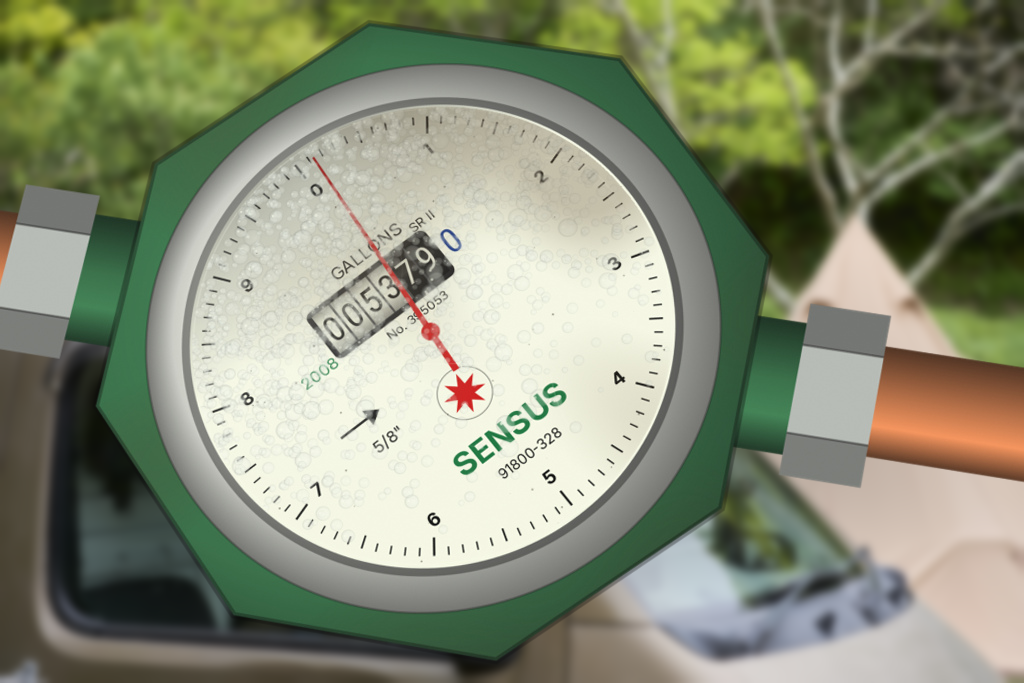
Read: 53790.1 (gal)
